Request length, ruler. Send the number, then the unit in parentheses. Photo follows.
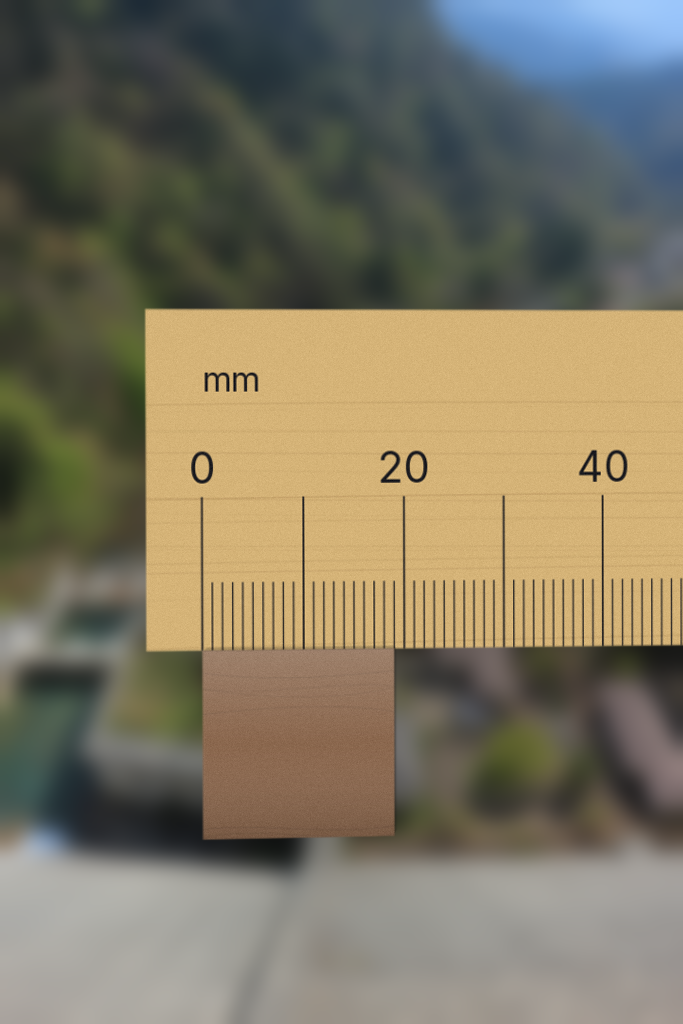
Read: 19 (mm)
